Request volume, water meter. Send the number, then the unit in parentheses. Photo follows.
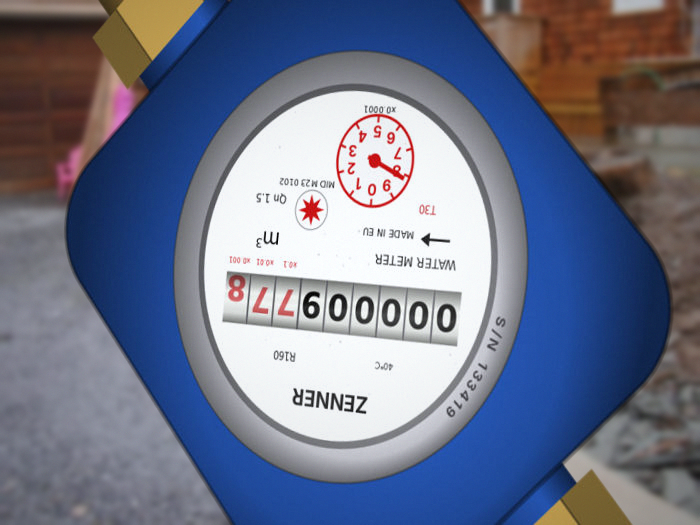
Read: 9.7778 (m³)
